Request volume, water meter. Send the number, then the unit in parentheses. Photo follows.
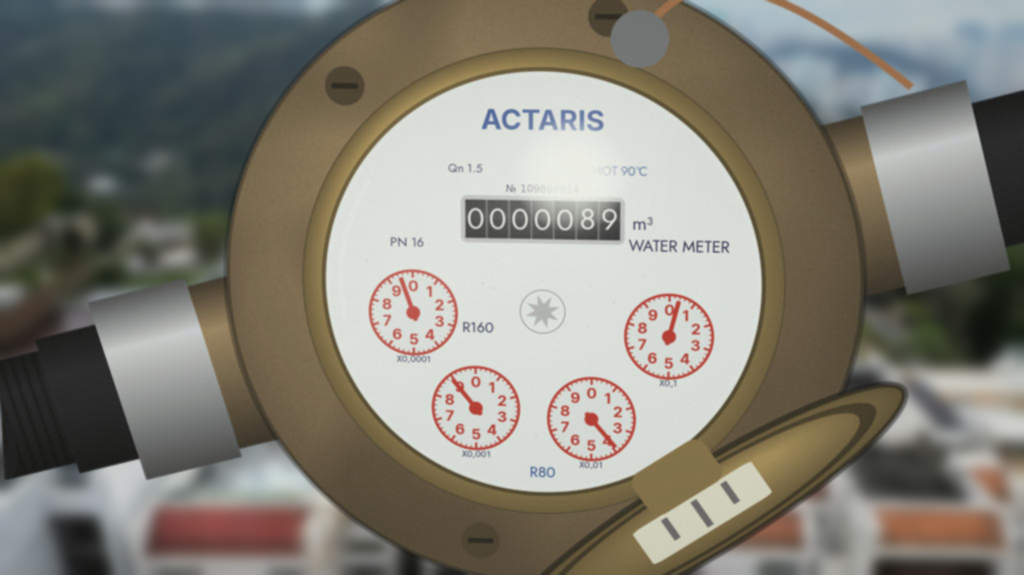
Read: 89.0389 (m³)
